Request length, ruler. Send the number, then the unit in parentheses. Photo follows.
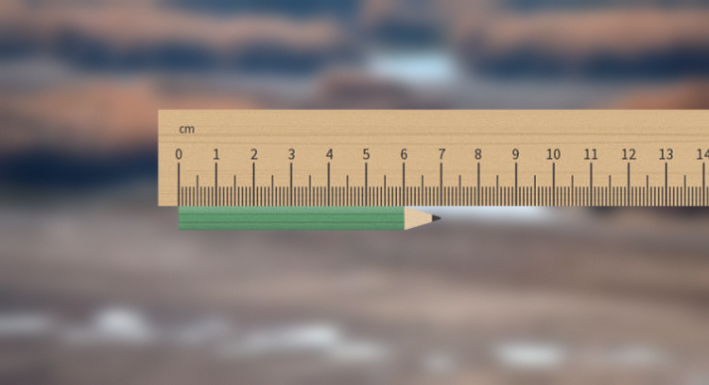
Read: 7 (cm)
